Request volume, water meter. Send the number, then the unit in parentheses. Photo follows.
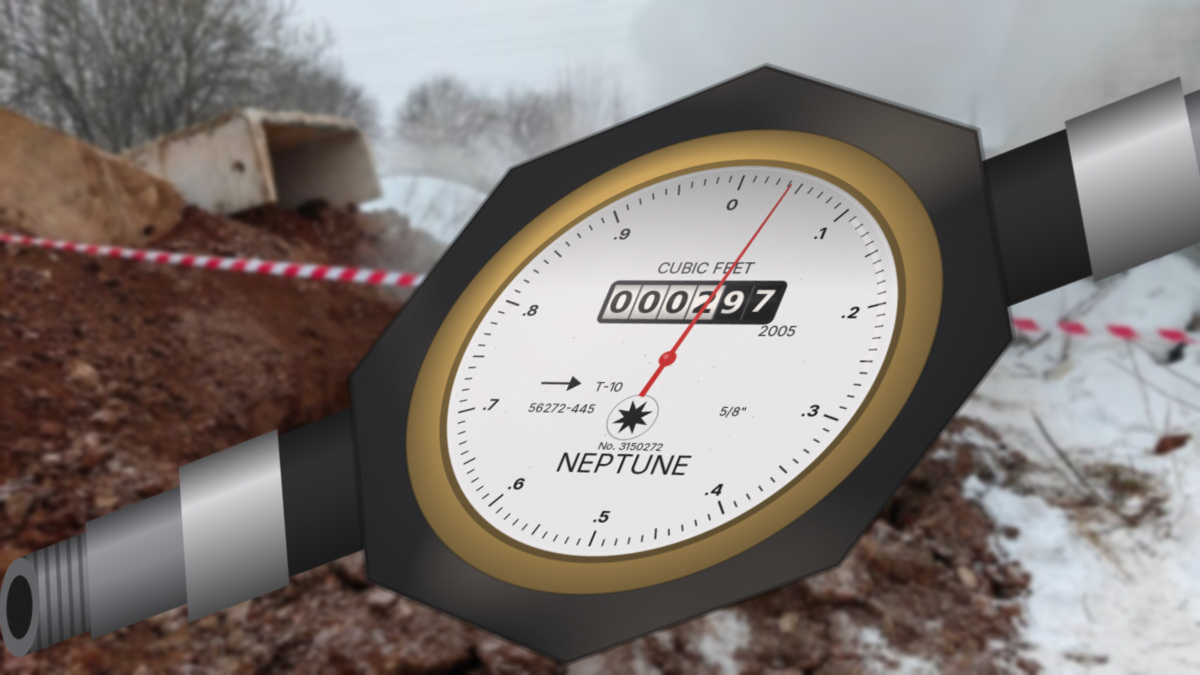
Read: 297.04 (ft³)
